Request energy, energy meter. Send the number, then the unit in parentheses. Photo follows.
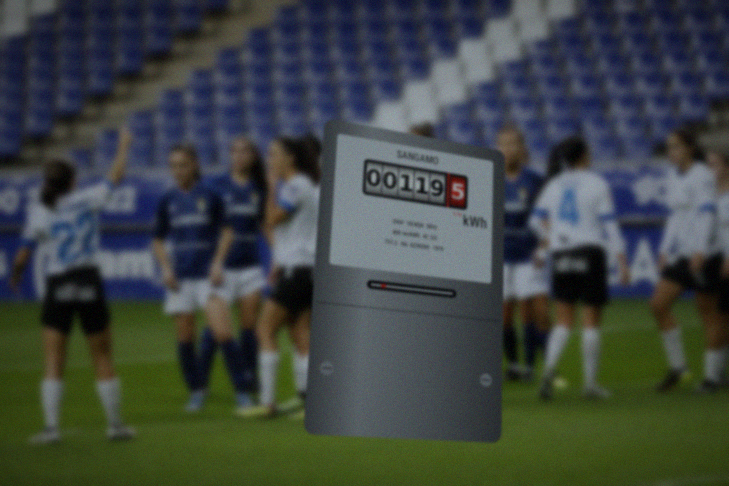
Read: 119.5 (kWh)
